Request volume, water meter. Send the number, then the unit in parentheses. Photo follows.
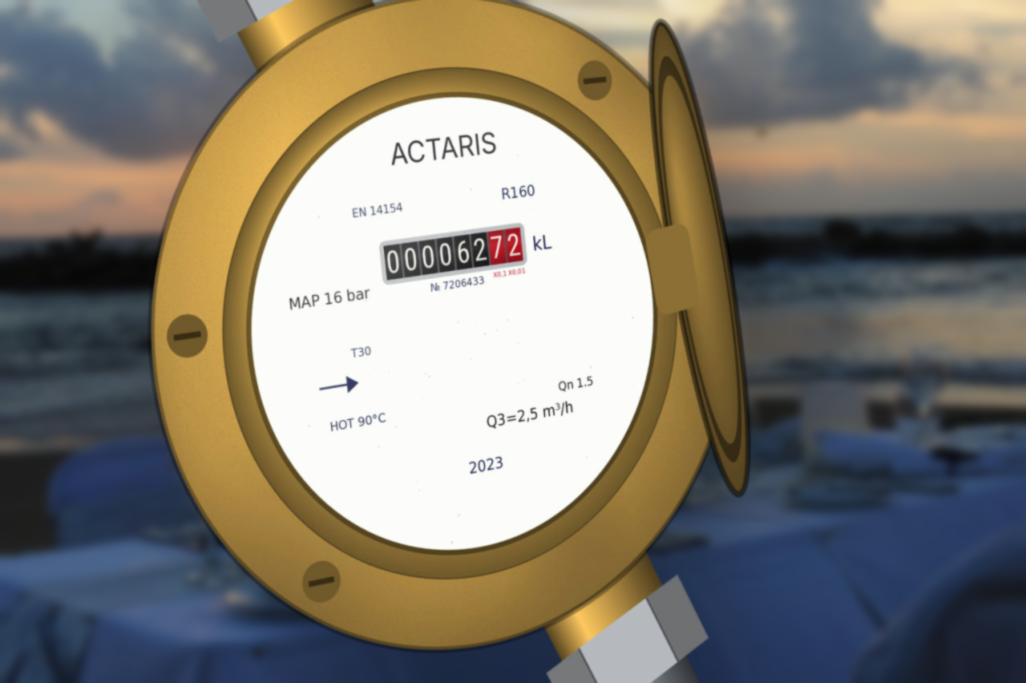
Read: 62.72 (kL)
